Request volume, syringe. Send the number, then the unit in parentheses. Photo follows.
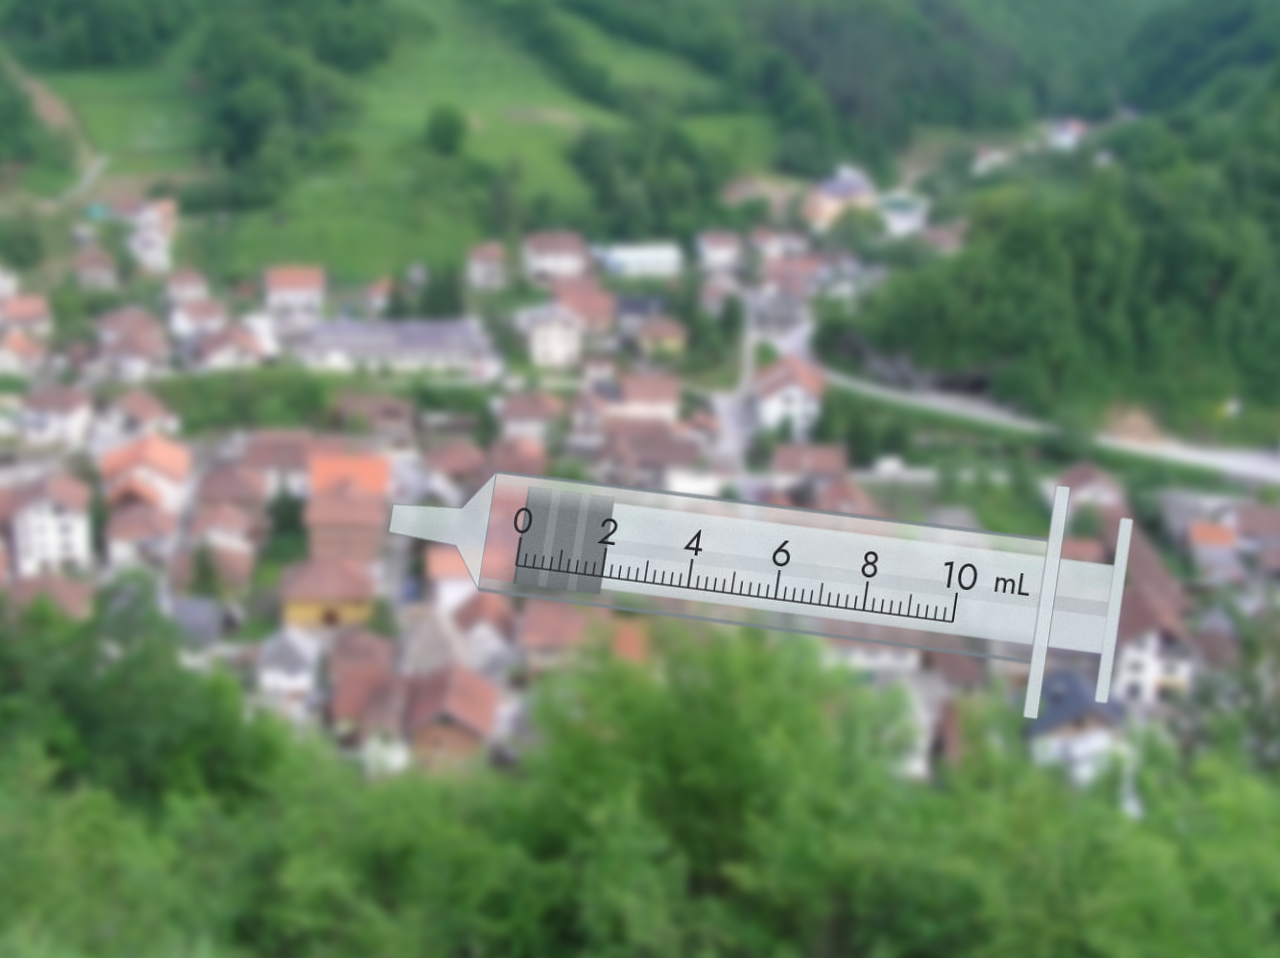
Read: 0 (mL)
